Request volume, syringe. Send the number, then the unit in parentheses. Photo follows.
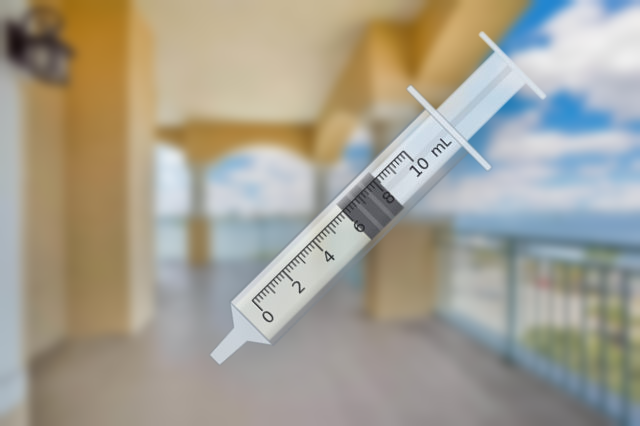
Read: 6 (mL)
